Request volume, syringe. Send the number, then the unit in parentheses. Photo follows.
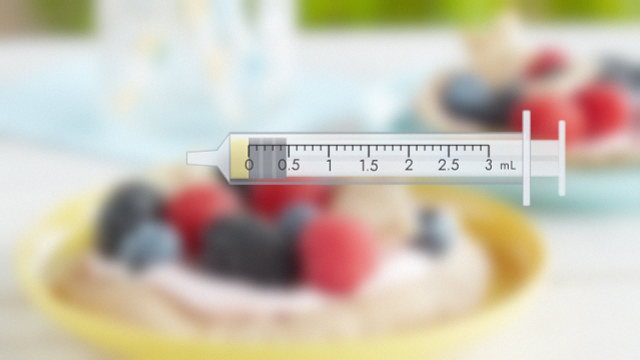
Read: 0 (mL)
